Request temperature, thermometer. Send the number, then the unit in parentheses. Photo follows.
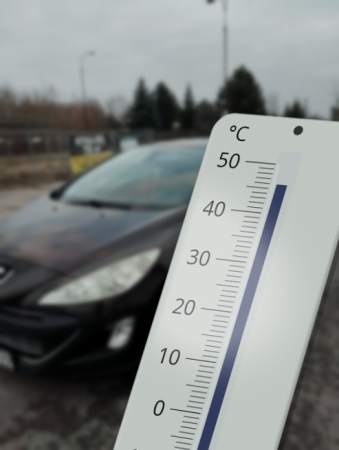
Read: 46 (°C)
